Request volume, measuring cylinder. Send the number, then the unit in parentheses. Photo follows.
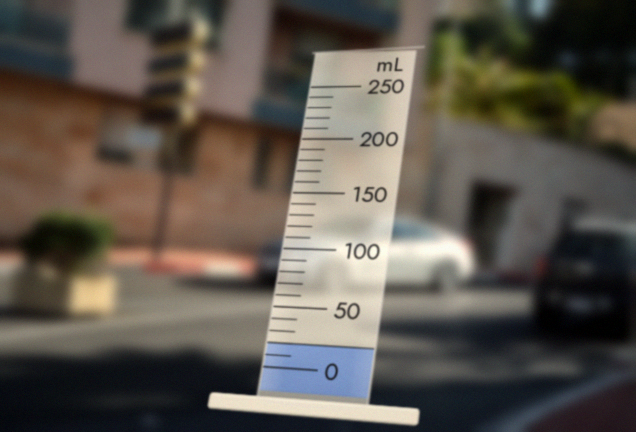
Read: 20 (mL)
